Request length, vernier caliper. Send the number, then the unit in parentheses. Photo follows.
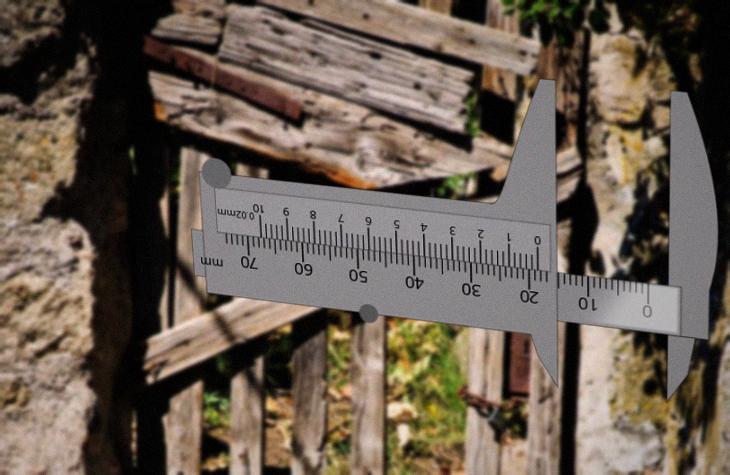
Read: 18.5 (mm)
